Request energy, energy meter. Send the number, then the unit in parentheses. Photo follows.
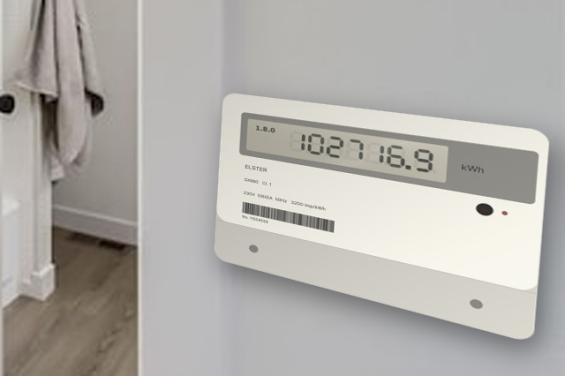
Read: 102716.9 (kWh)
